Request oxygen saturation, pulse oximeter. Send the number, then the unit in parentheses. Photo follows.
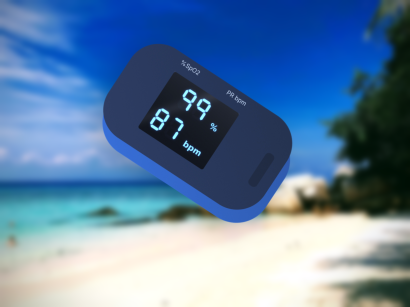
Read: 99 (%)
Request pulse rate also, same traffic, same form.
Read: 87 (bpm)
